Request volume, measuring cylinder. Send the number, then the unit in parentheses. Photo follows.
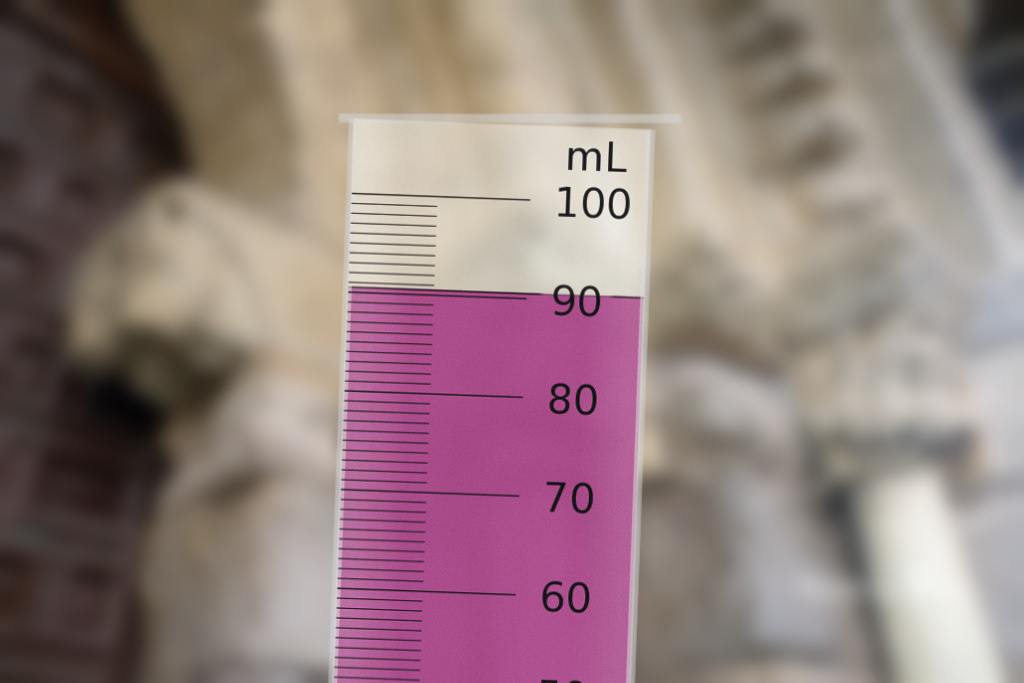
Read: 90.5 (mL)
